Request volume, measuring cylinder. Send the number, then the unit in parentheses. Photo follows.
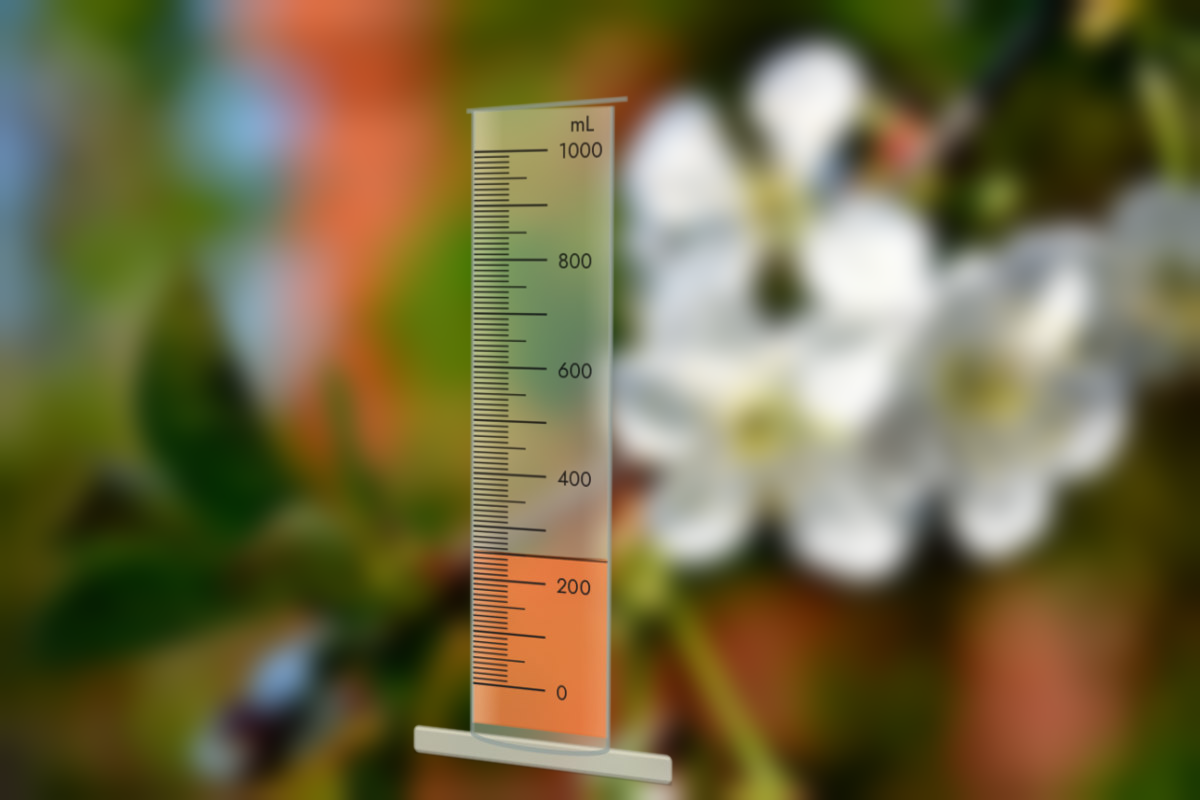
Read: 250 (mL)
